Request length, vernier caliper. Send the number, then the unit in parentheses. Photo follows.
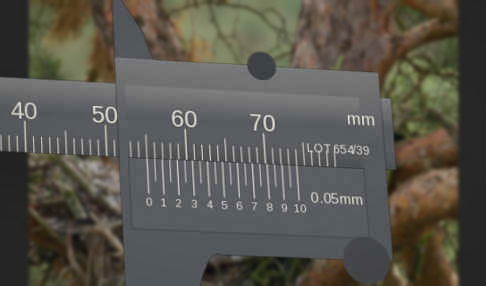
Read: 55.0 (mm)
